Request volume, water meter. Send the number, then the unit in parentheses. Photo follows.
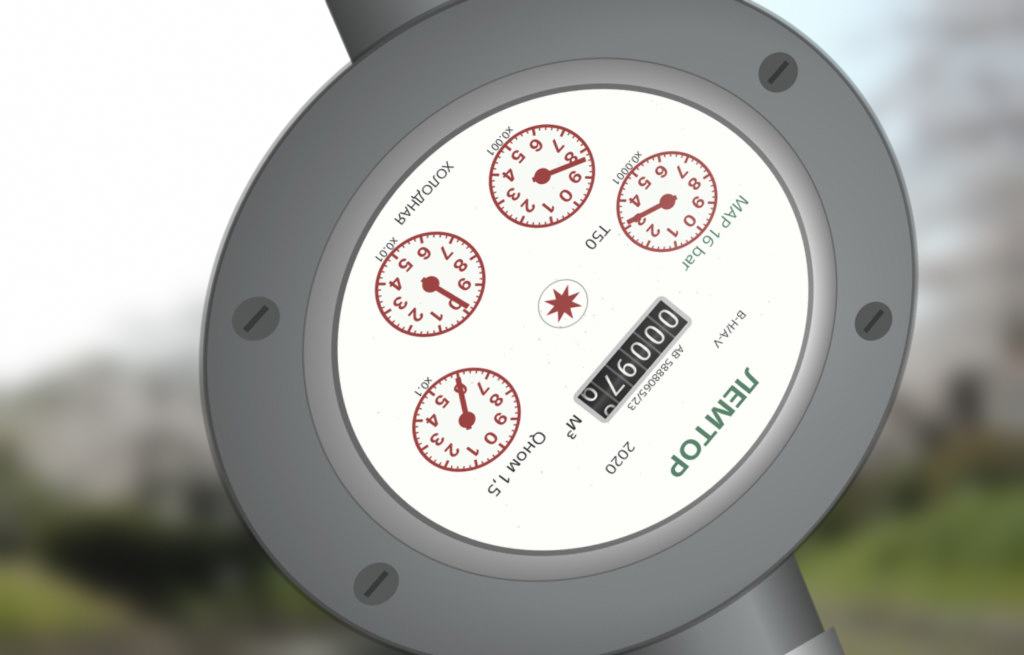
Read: 978.5983 (m³)
